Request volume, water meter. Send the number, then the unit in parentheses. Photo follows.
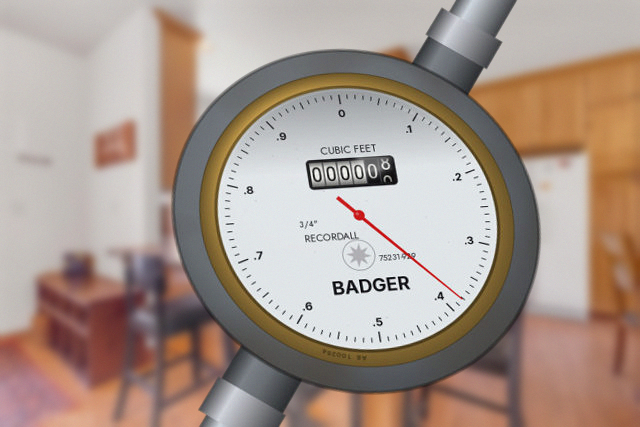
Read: 8.38 (ft³)
